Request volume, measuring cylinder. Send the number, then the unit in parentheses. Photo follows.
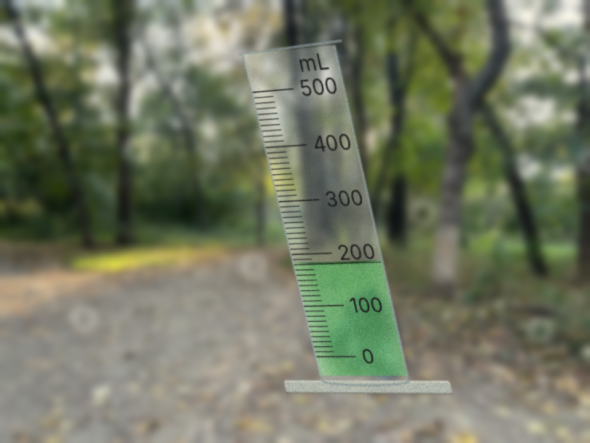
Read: 180 (mL)
